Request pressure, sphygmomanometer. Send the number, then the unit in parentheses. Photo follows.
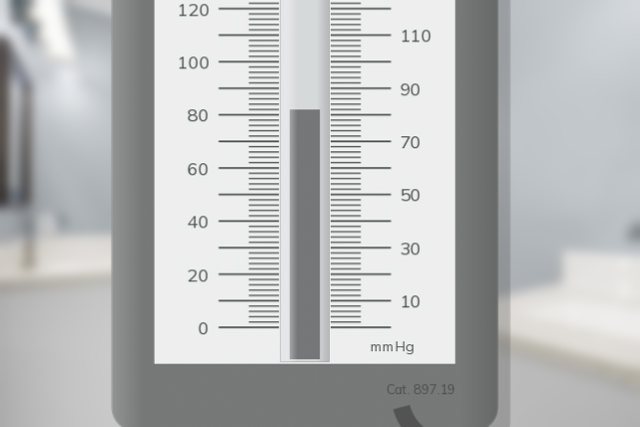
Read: 82 (mmHg)
